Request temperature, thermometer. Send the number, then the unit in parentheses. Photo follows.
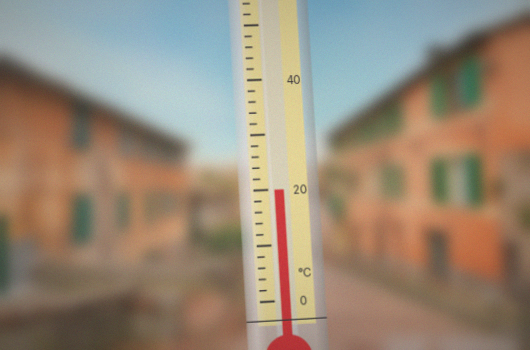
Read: 20 (°C)
